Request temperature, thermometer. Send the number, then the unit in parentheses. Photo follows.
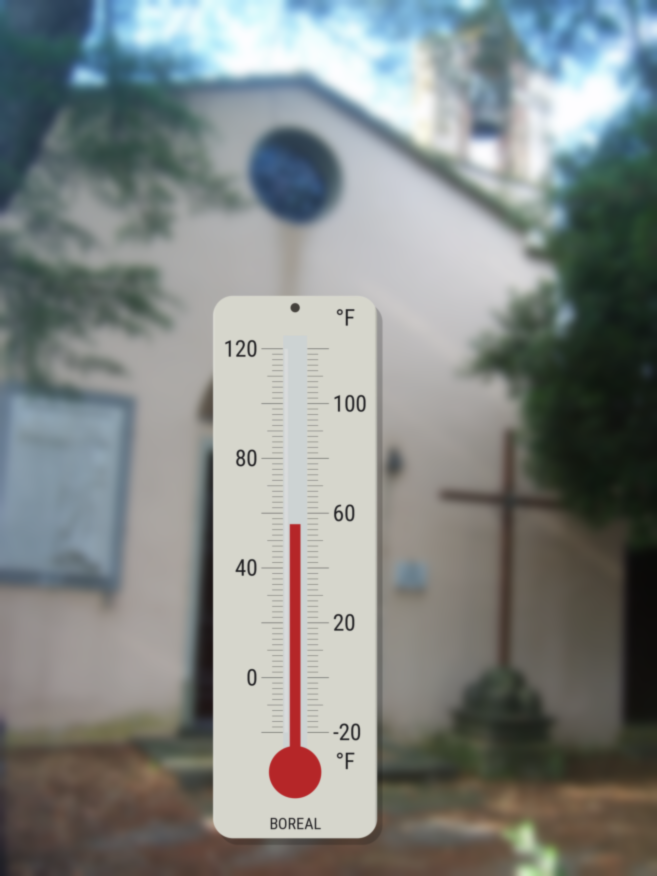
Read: 56 (°F)
